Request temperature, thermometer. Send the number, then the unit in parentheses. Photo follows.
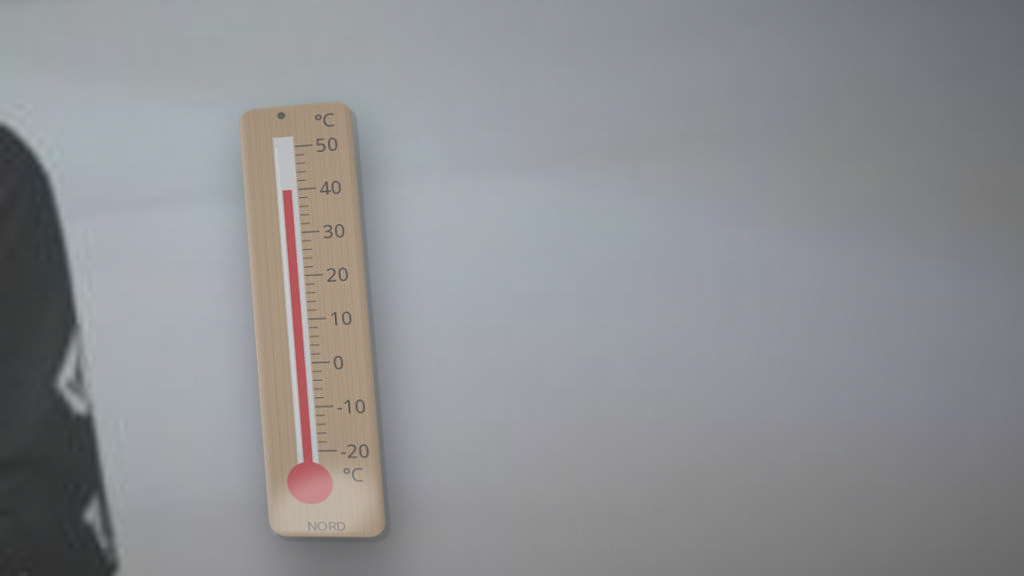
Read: 40 (°C)
